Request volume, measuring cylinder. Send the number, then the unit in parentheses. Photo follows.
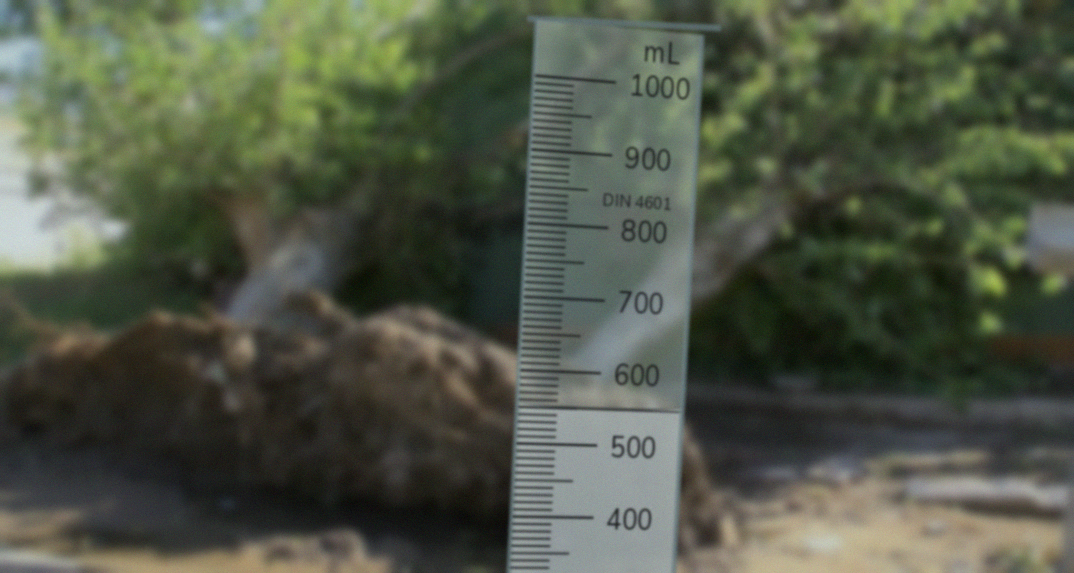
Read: 550 (mL)
